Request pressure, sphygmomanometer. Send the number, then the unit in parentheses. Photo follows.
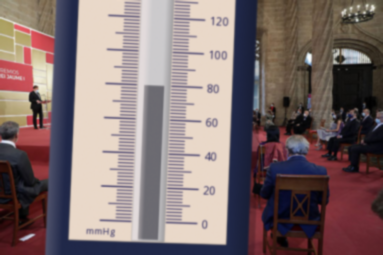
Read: 80 (mmHg)
